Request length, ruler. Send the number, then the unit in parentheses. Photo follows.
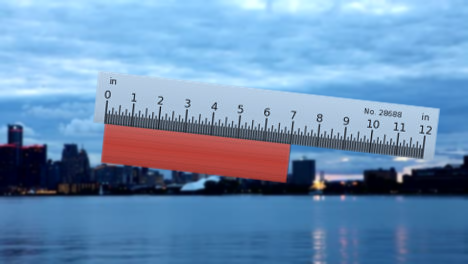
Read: 7 (in)
